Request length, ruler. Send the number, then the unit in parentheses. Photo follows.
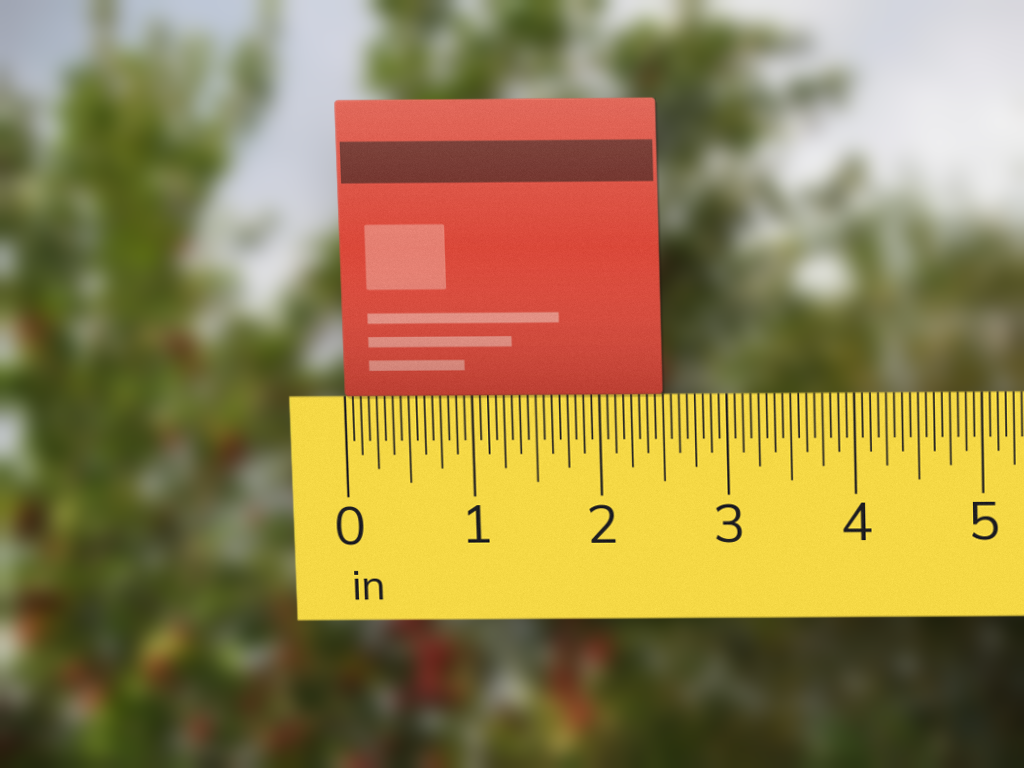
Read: 2.5 (in)
